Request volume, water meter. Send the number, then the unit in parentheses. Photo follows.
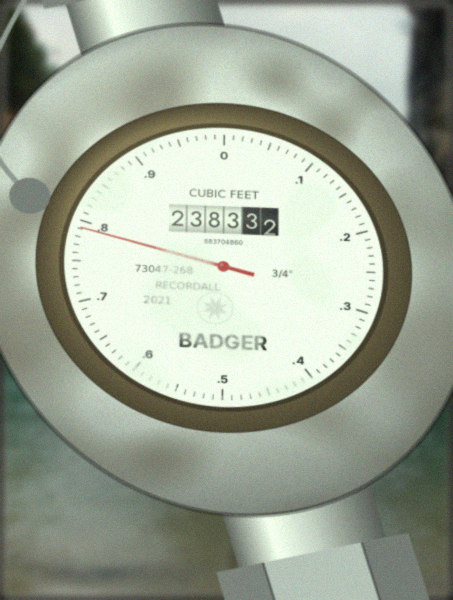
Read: 238331.79 (ft³)
